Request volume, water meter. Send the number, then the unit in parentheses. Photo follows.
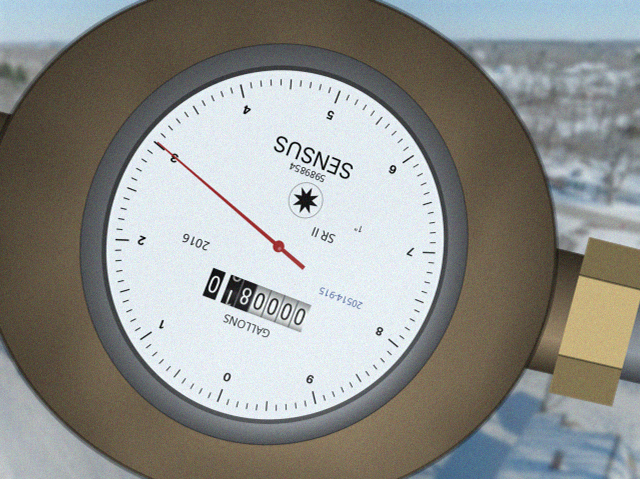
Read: 813.0 (gal)
